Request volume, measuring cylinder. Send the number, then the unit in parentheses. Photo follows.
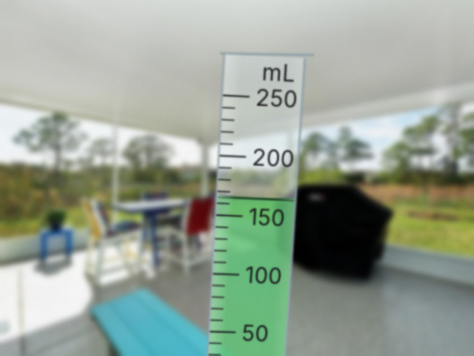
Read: 165 (mL)
